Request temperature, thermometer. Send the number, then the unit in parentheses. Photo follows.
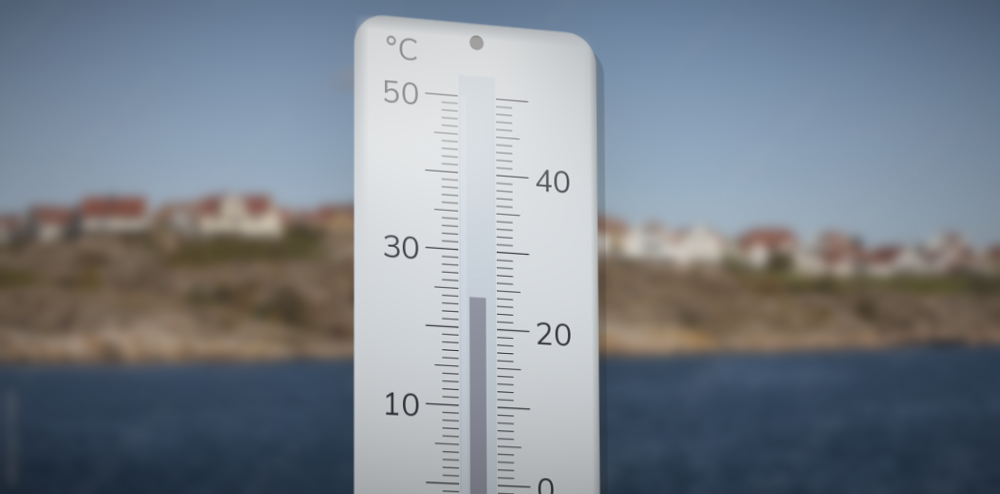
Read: 24 (°C)
